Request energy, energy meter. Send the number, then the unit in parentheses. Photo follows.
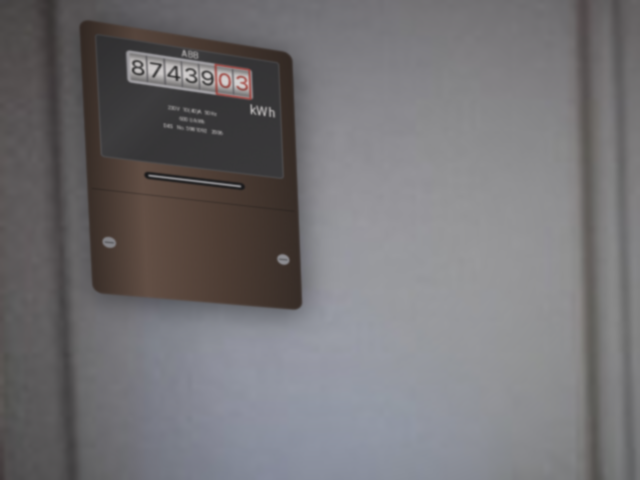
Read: 87439.03 (kWh)
